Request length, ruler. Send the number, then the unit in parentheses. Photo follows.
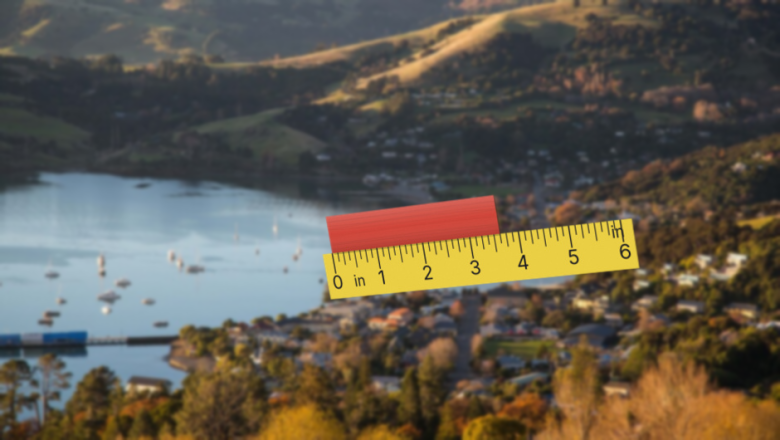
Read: 3.625 (in)
